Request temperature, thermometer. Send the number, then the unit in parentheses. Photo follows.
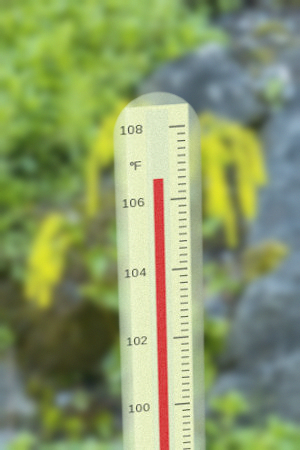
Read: 106.6 (°F)
